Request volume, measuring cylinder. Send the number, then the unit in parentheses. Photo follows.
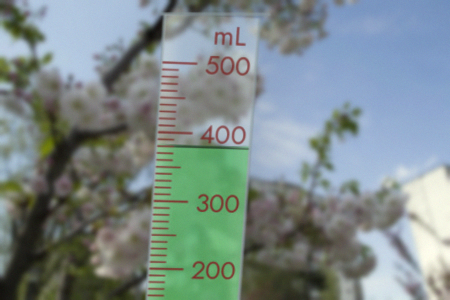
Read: 380 (mL)
